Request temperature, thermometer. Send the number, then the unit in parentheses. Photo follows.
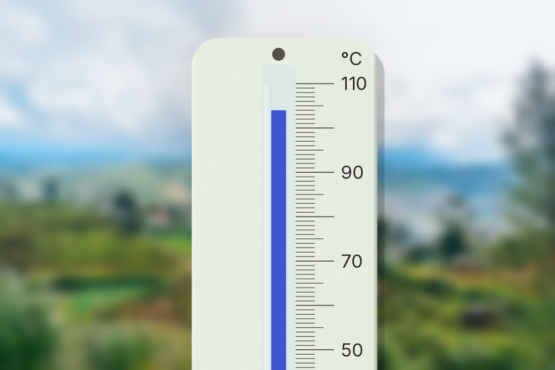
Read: 104 (°C)
